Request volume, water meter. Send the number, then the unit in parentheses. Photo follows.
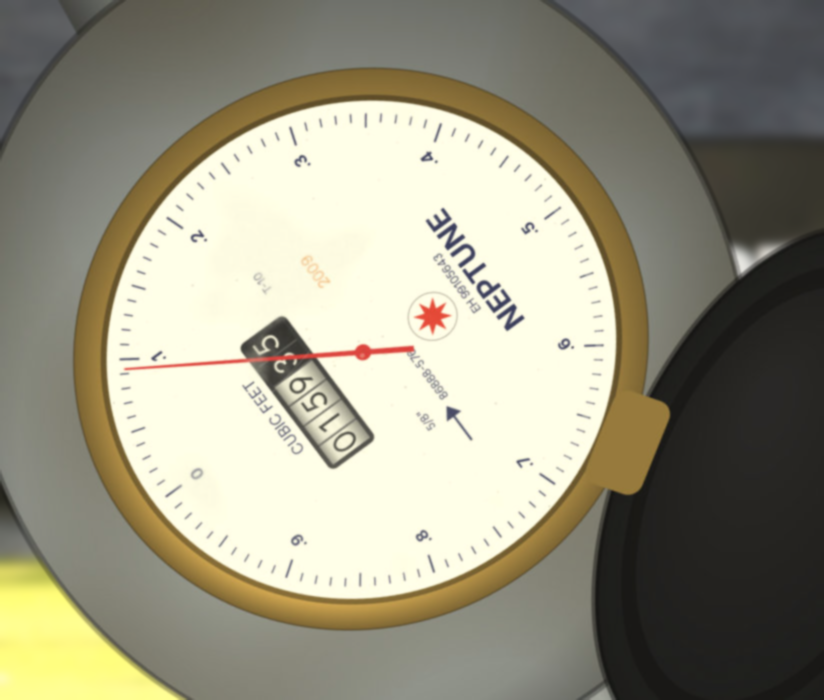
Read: 15935.09 (ft³)
